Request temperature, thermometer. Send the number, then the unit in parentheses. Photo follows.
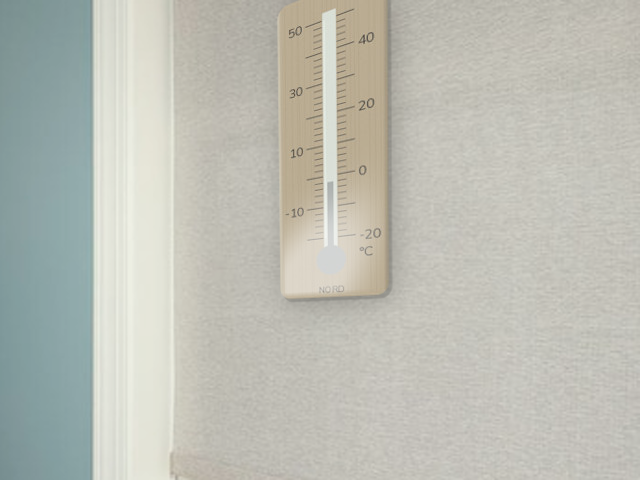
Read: -2 (°C)
